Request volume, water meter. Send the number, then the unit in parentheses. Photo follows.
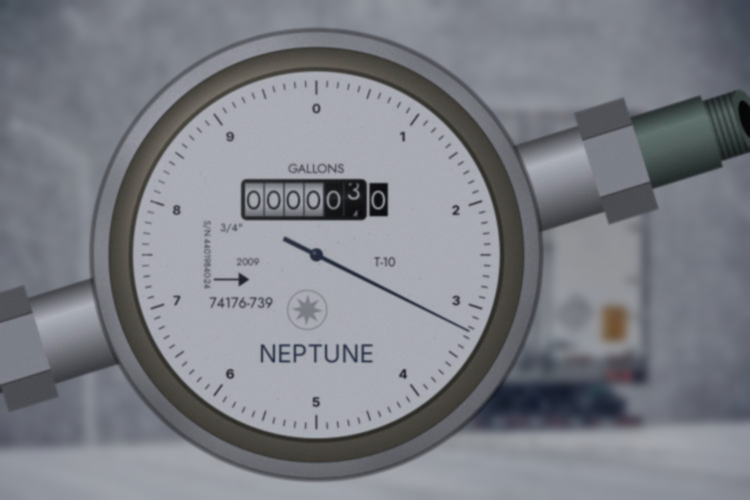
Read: 33.2 (gal)
